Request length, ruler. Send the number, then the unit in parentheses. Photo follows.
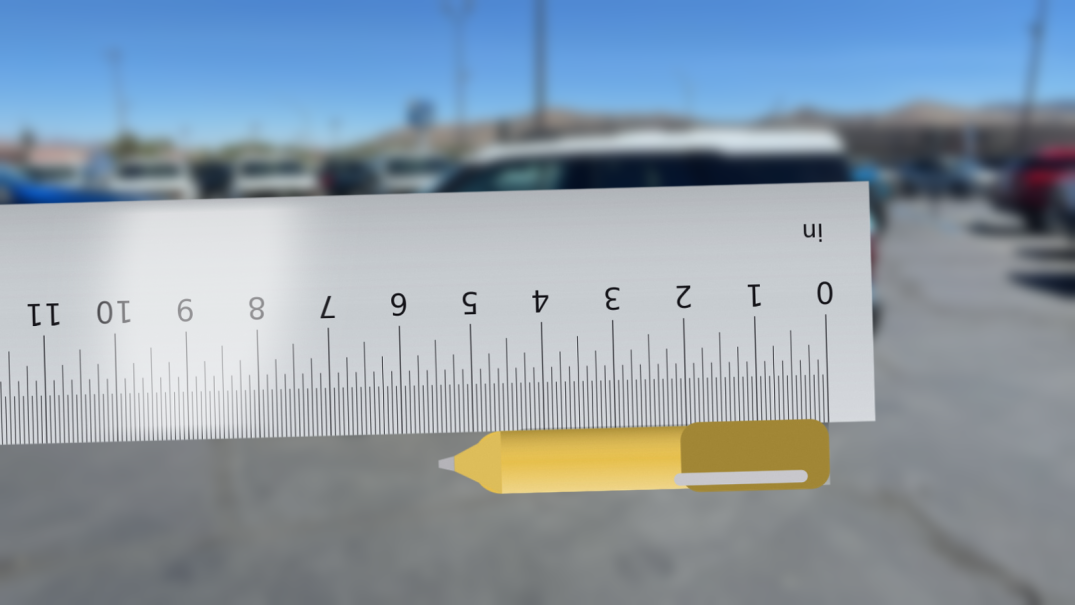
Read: 5.5 (in)
